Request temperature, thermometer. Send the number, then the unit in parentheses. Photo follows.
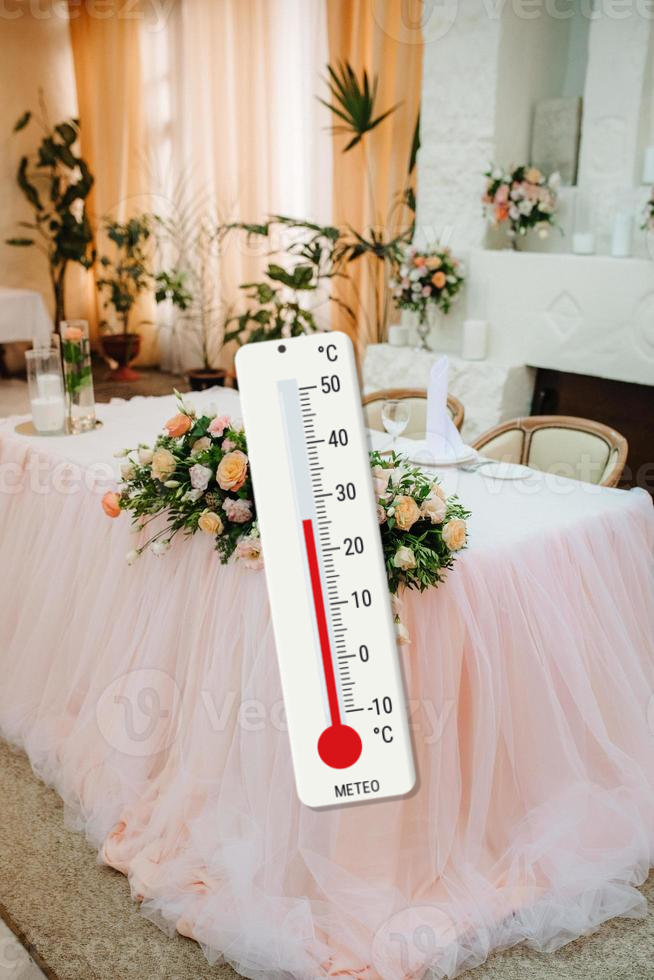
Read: 26 (°C)
